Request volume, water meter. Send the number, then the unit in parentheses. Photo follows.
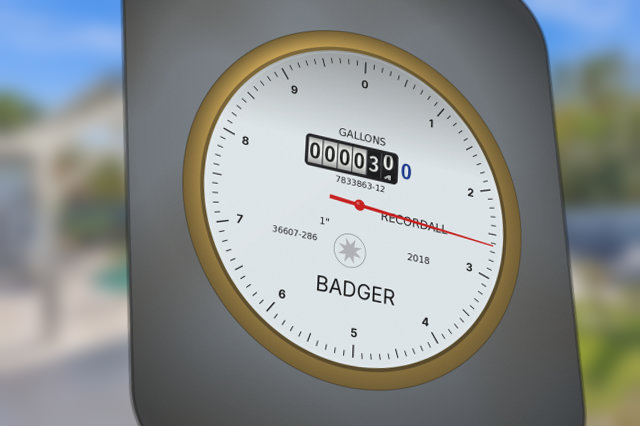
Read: 302.6 (gal)
